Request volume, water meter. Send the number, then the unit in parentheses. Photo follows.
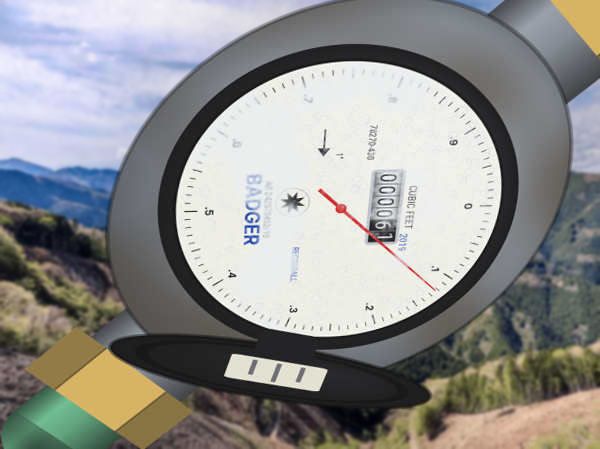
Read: 61.12 (ft³)
